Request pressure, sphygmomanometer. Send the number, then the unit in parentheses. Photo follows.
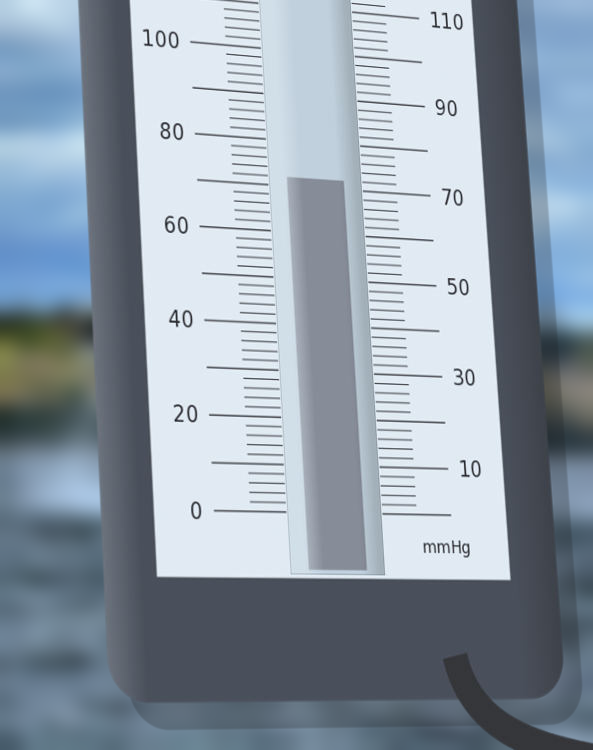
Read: 72 (mmHg)
